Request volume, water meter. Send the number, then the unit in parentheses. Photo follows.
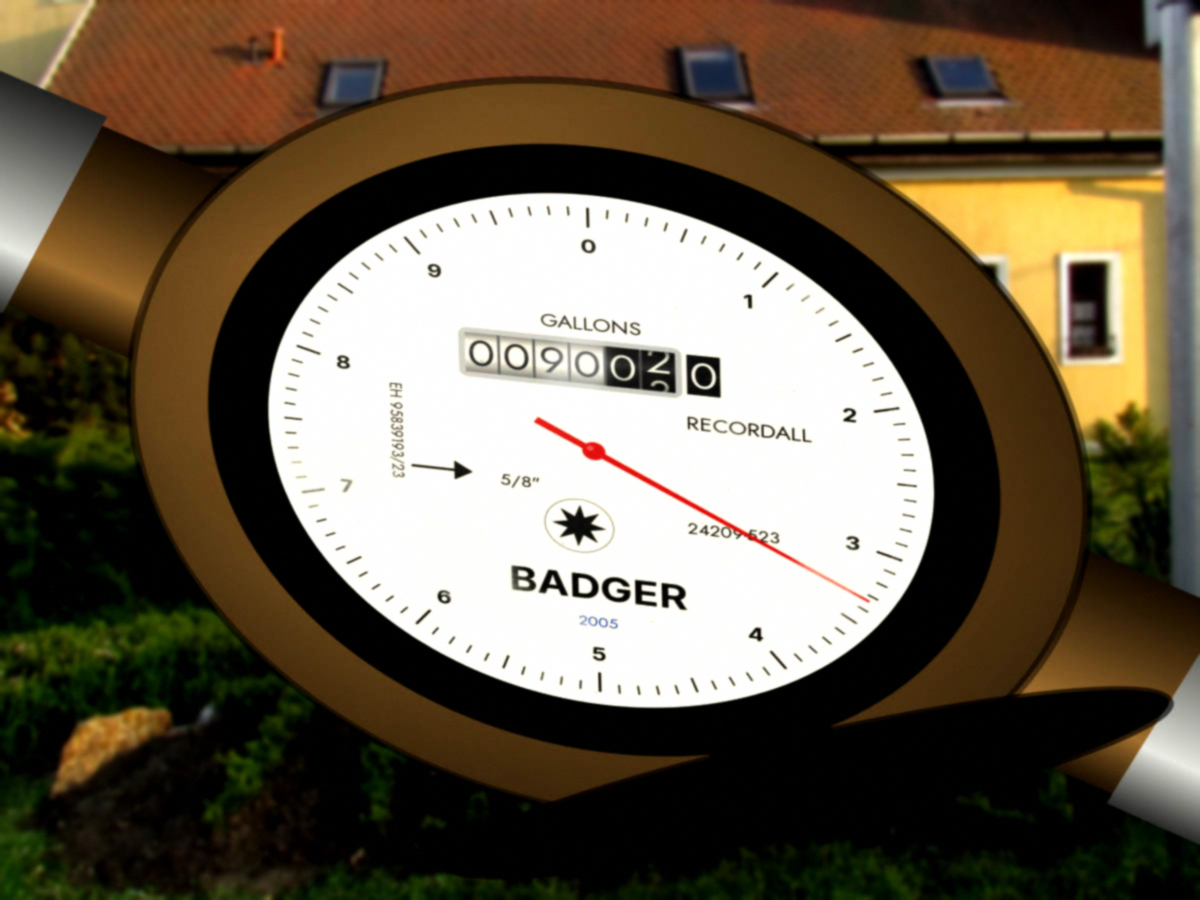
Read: 90023.3 (gal)
